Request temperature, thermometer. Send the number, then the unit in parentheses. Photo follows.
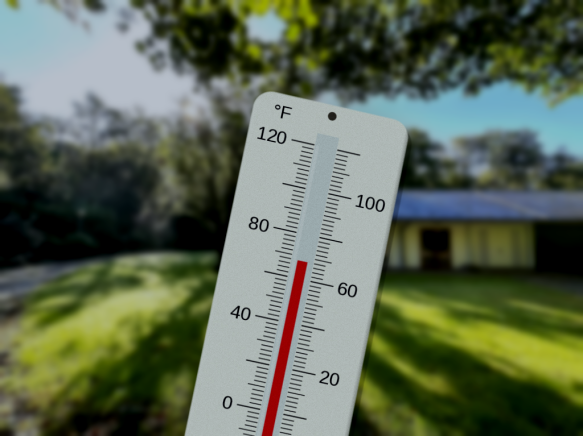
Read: 68 (°F)
